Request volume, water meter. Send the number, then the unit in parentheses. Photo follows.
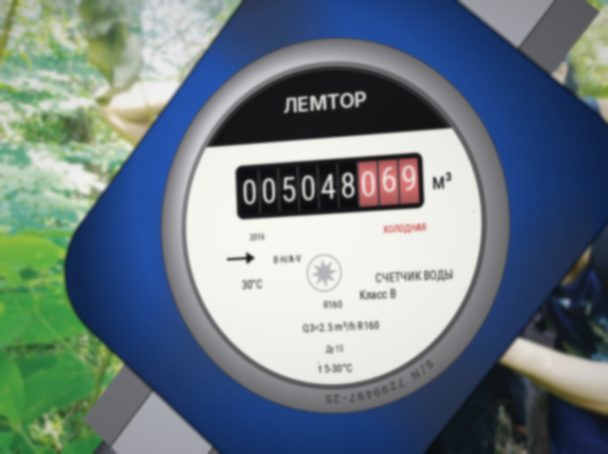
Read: 5048.069 (m³)
